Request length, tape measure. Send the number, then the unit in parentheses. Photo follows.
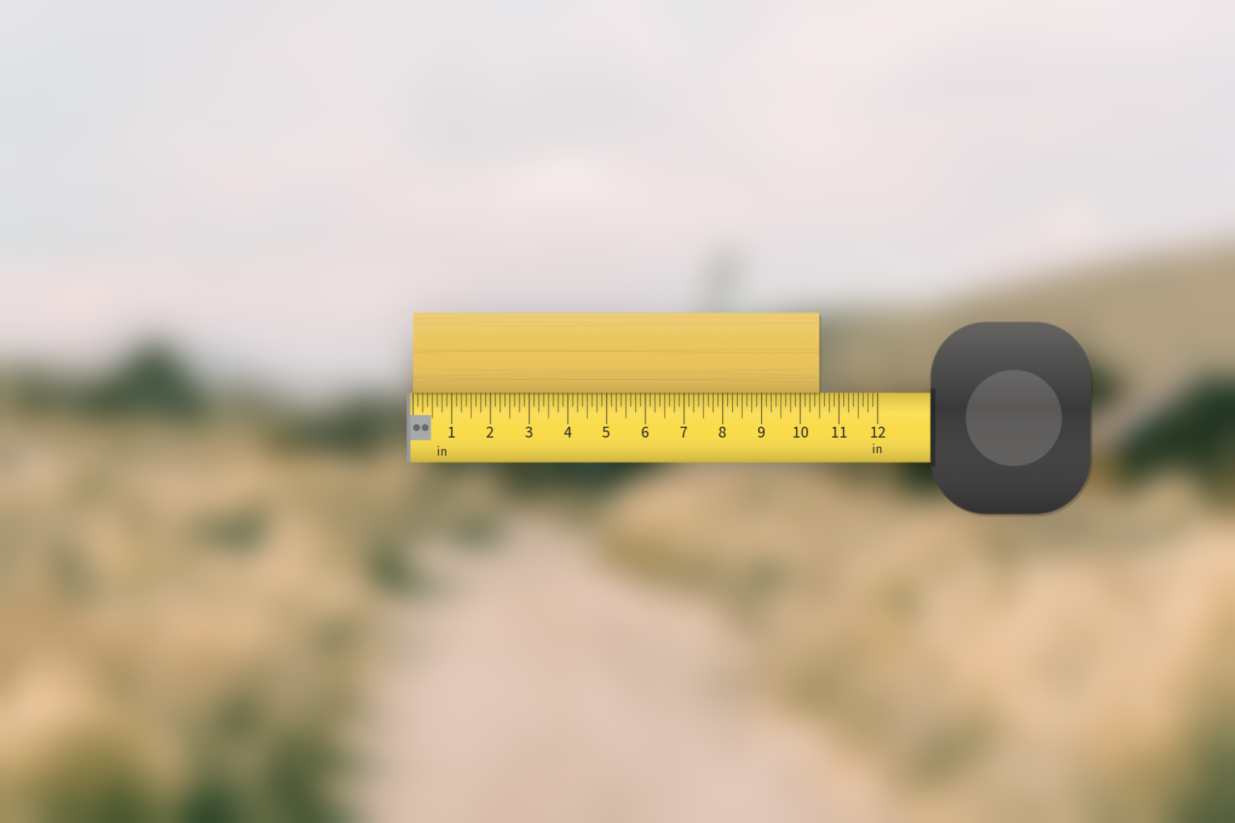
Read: 10.5 (in)
